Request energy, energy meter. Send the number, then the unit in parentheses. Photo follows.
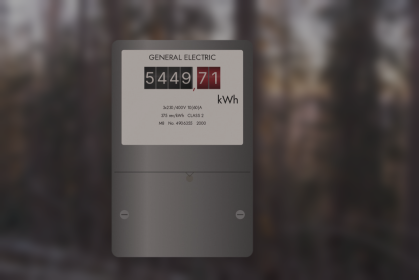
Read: 5449.71 (kWh)
